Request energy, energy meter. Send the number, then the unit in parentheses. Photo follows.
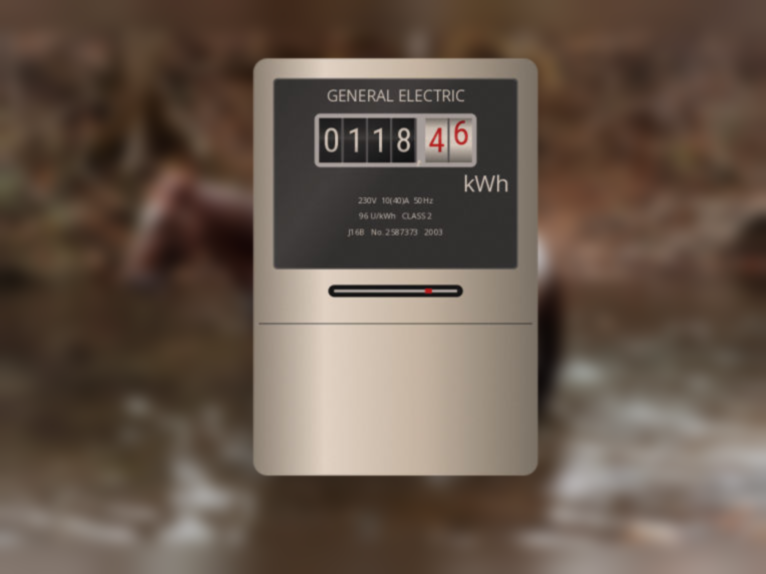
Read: 118.46 (kWh)
